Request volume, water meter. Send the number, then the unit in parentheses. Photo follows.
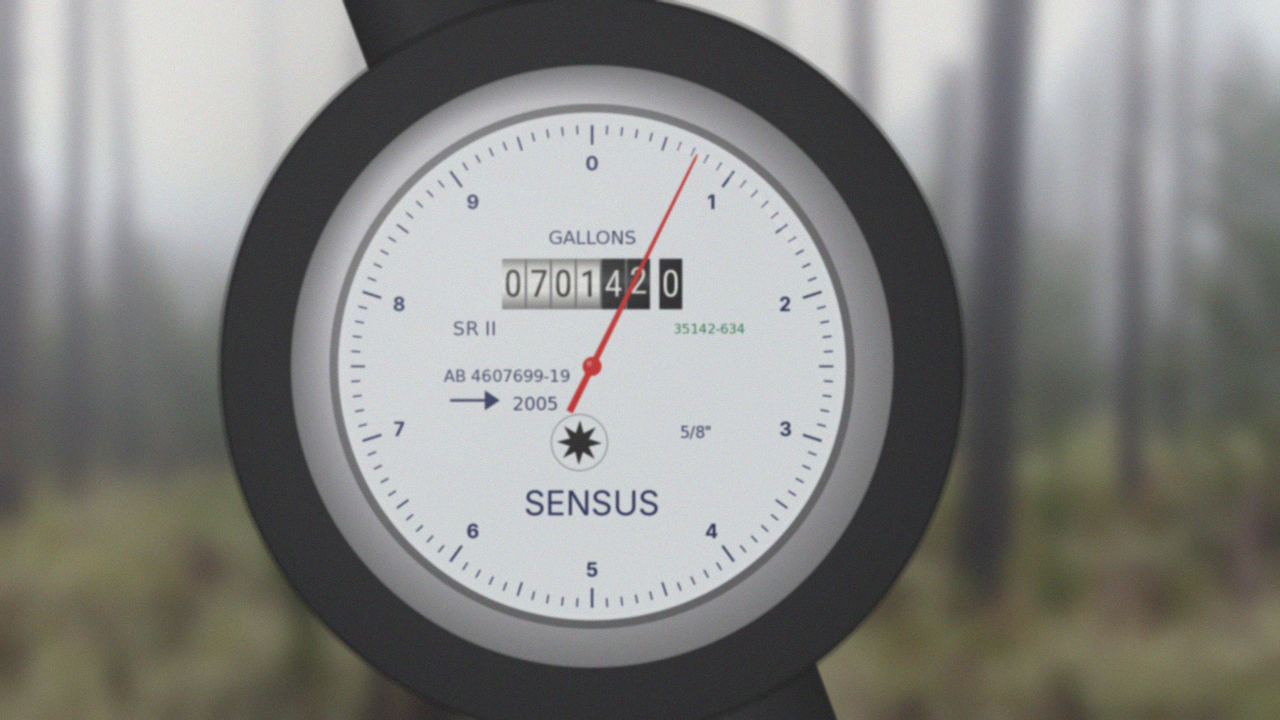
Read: 701420.7 (gal)
